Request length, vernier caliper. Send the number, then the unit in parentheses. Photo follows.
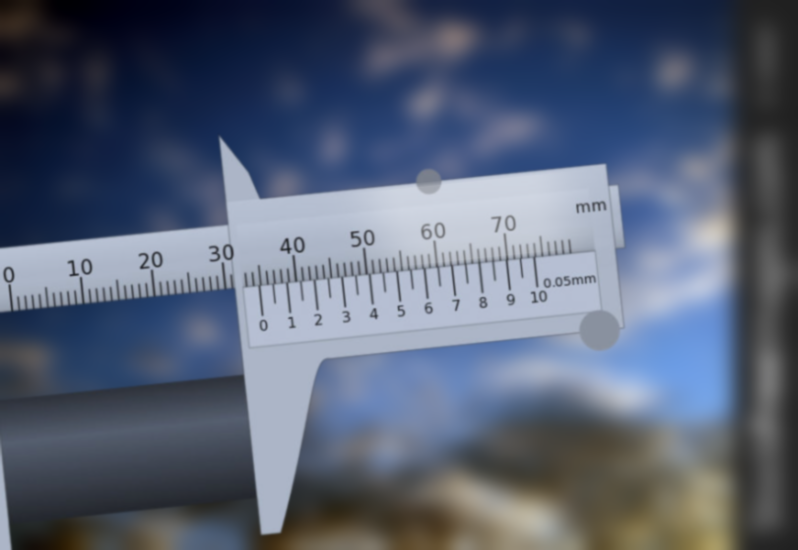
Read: 34.8 (mm)
